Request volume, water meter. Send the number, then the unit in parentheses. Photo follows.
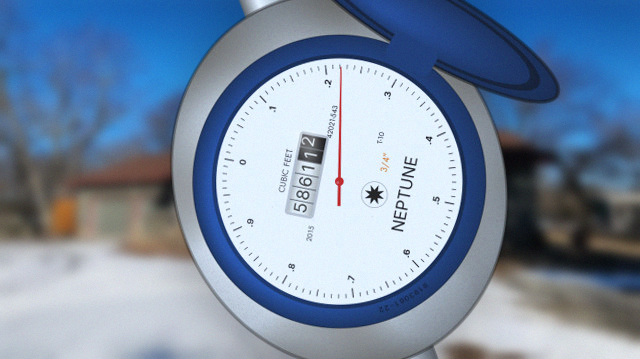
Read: 586112.22 (ft³)
